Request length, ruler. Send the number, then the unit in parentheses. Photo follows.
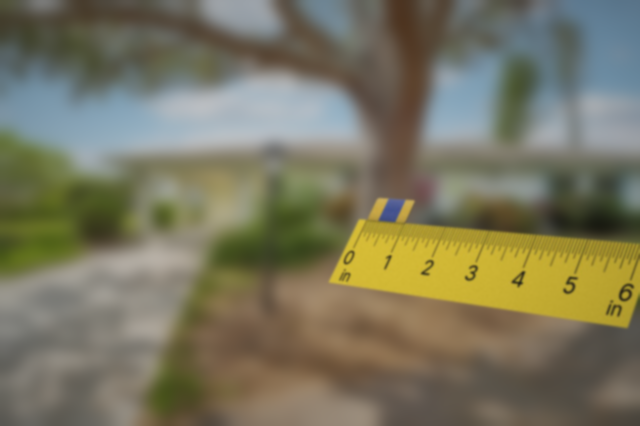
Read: 1 (in)
